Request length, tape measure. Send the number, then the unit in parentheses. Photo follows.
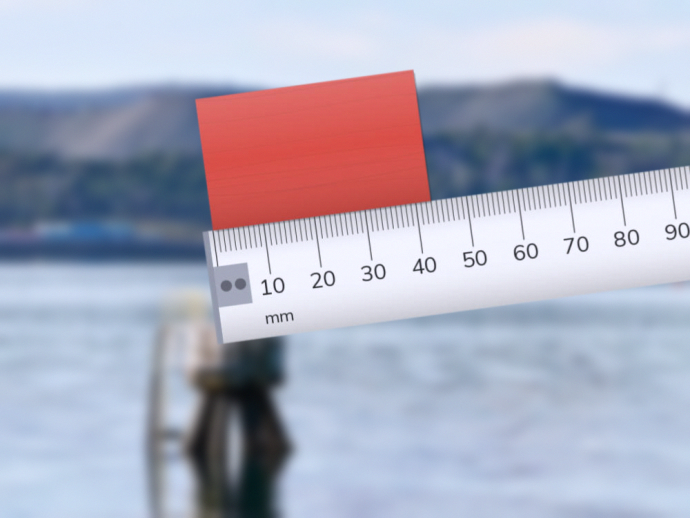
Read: 43 (mm)
